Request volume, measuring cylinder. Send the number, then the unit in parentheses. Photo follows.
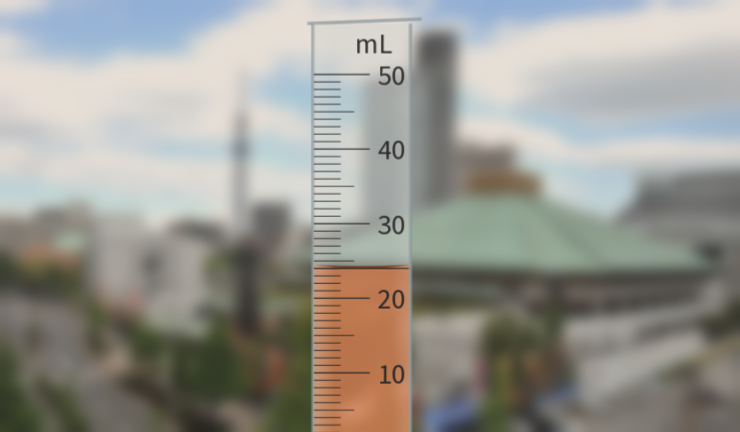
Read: 24 (mL)
